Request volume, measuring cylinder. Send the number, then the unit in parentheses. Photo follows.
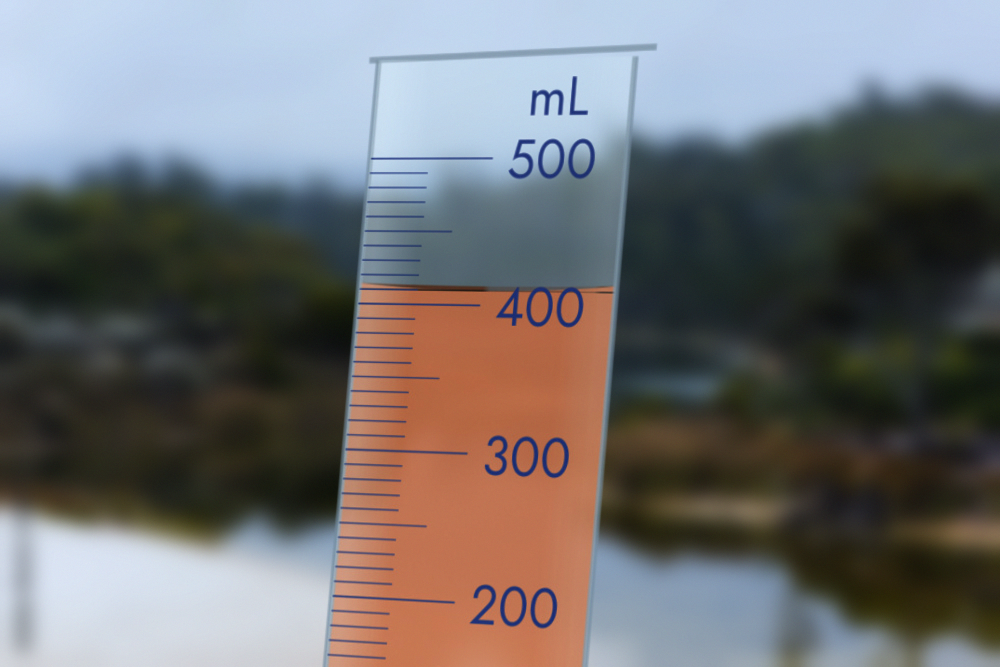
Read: 410 (mL)
